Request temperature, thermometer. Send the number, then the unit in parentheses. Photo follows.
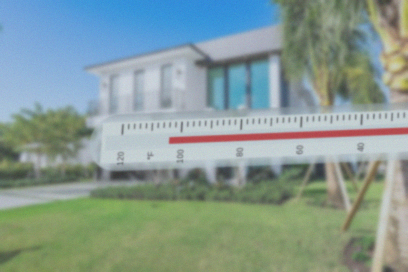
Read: 104 (°F)
